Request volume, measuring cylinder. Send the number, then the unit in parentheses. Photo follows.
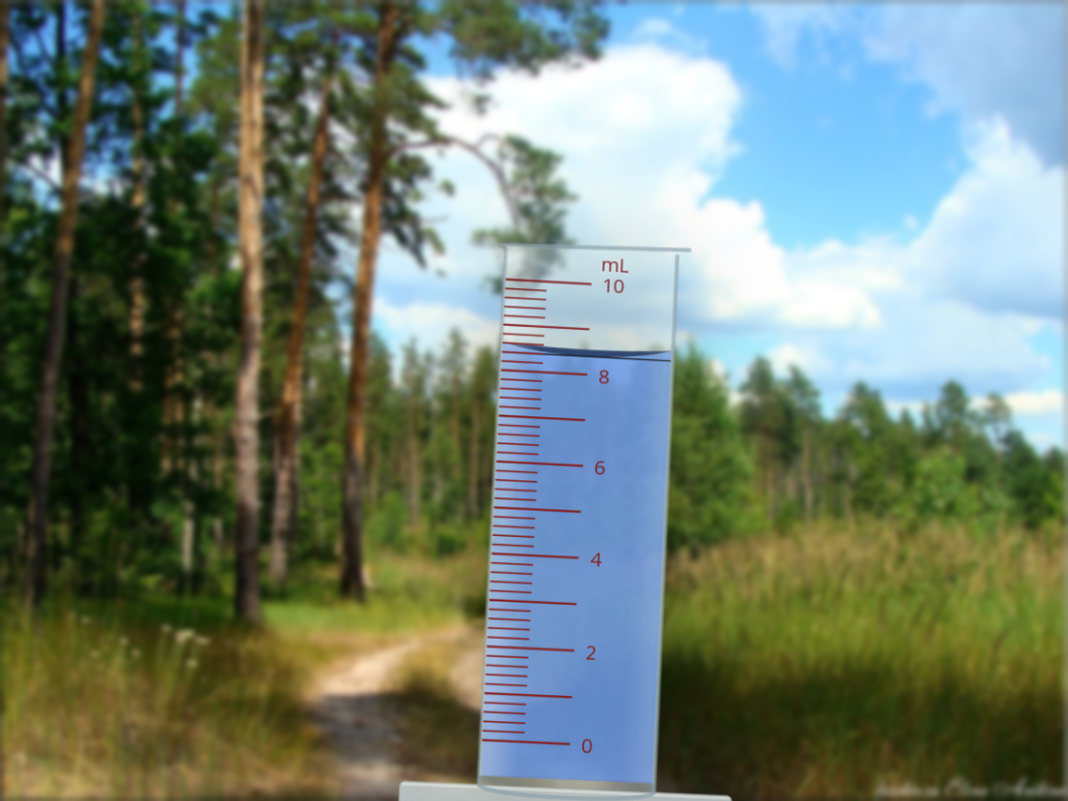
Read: 8.4 (mL)
